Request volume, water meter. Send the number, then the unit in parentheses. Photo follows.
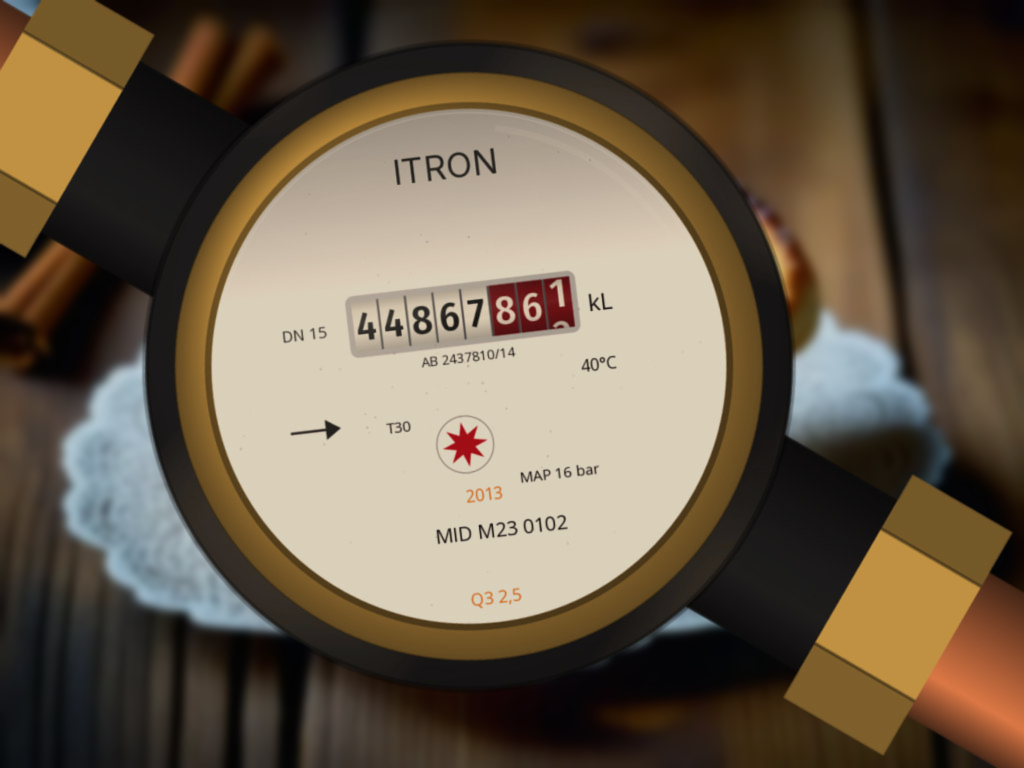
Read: 44867.861 (kL)
